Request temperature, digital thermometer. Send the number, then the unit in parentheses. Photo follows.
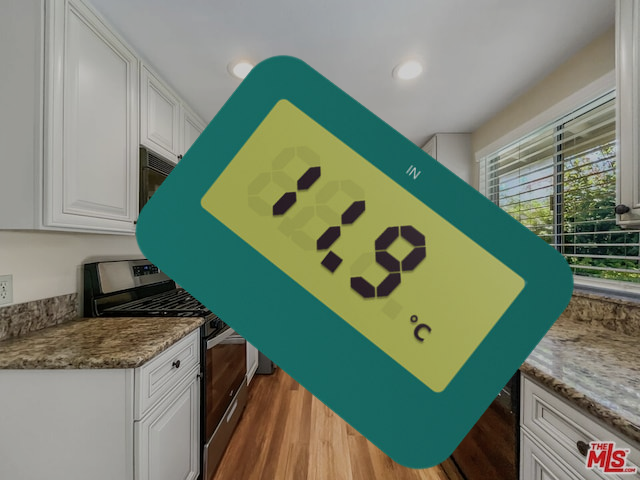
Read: 11.9 (°C)
